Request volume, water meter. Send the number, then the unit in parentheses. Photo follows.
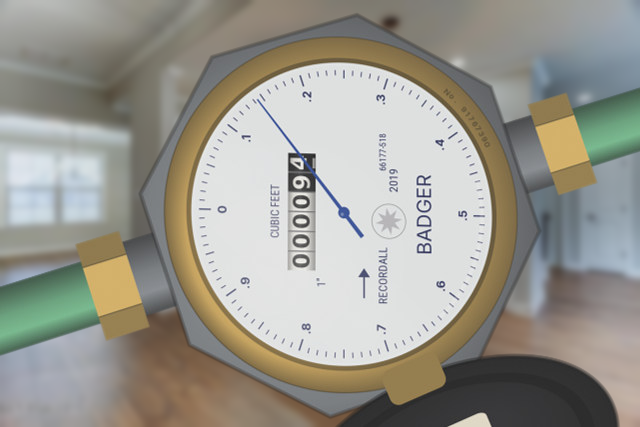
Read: 94.14 (ft³)
